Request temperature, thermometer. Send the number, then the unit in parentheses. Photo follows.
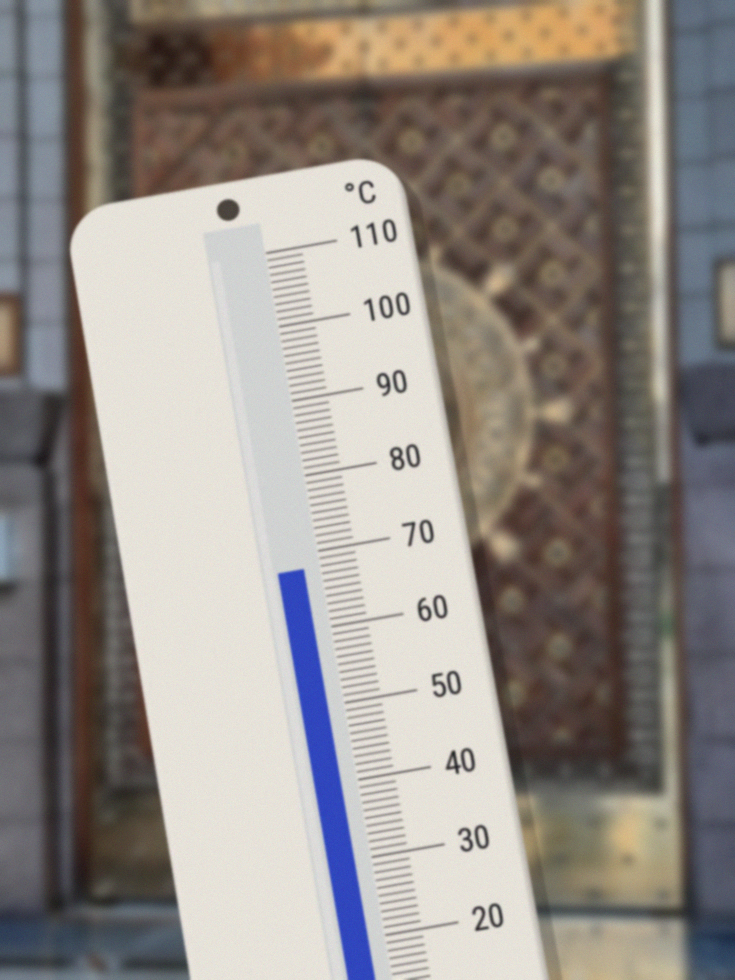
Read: 68 (°C)
